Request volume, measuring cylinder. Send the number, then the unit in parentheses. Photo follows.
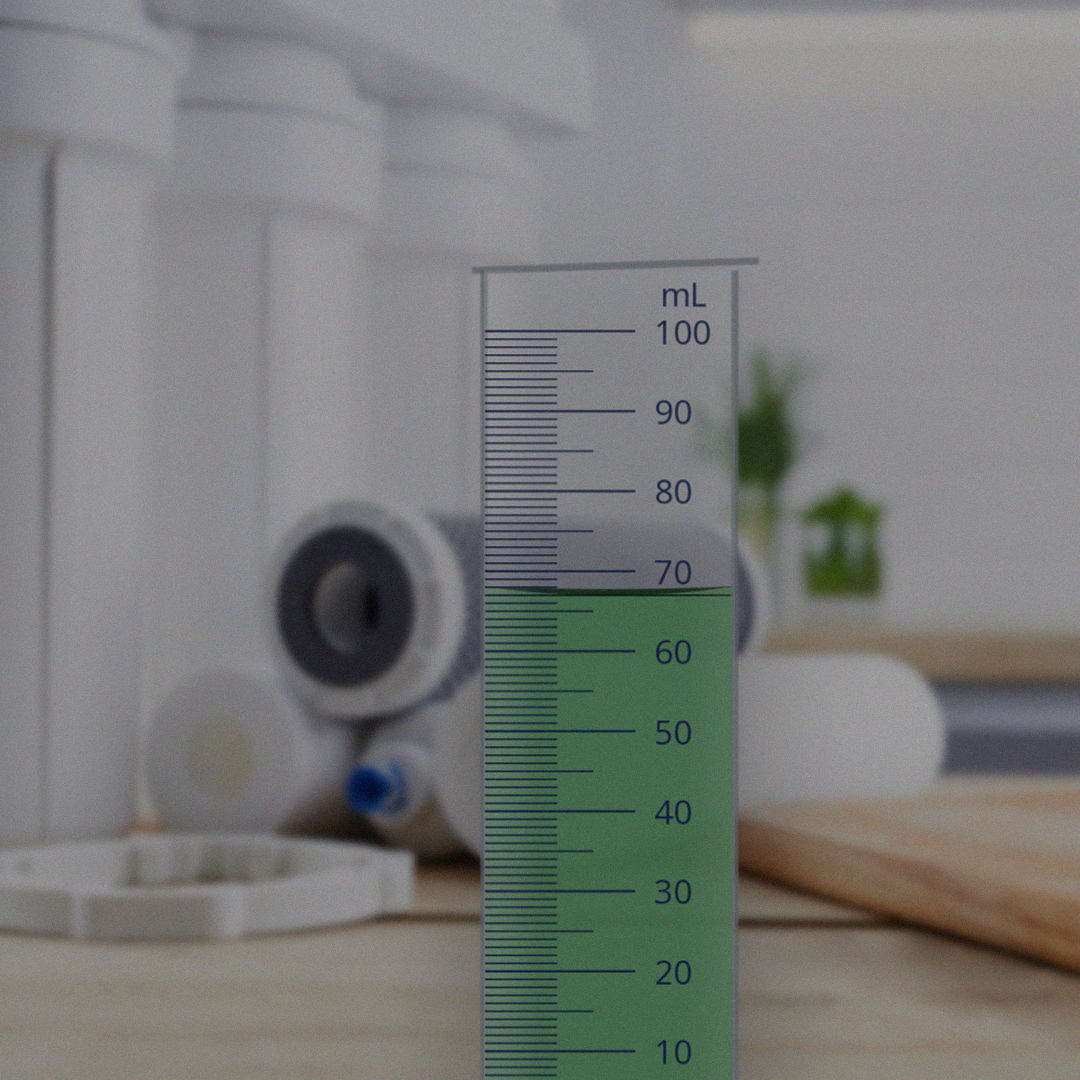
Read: 67 (mL)
